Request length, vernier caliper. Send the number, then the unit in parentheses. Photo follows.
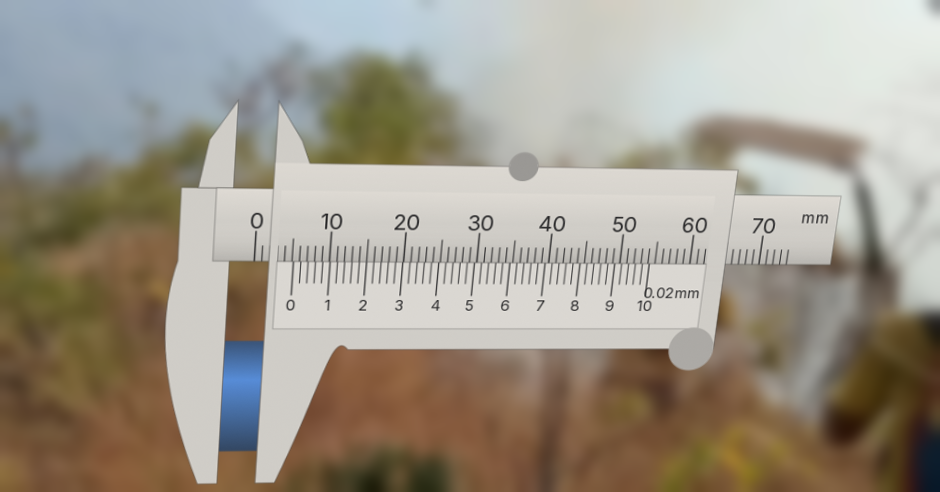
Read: 5.2 (mm)
